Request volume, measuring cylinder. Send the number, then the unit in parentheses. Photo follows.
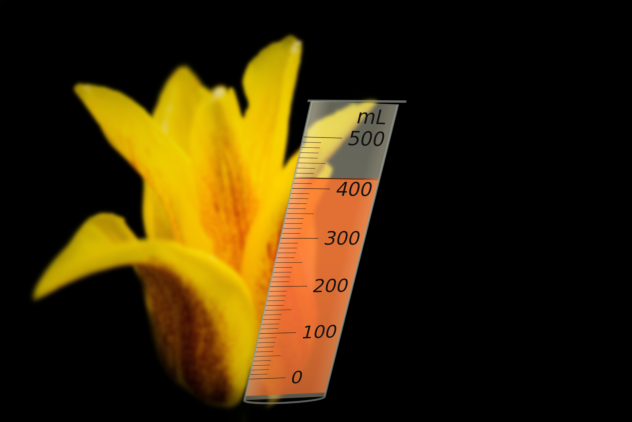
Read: 420 (mL)
